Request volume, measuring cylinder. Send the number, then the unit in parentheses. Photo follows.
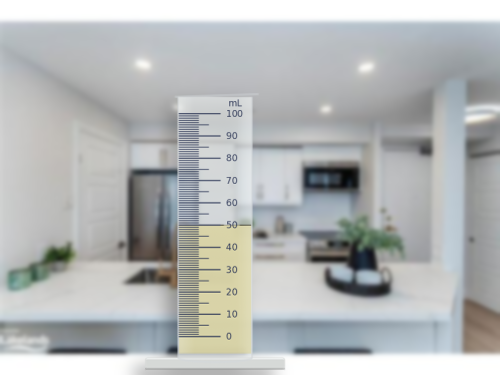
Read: 50 (mL)
